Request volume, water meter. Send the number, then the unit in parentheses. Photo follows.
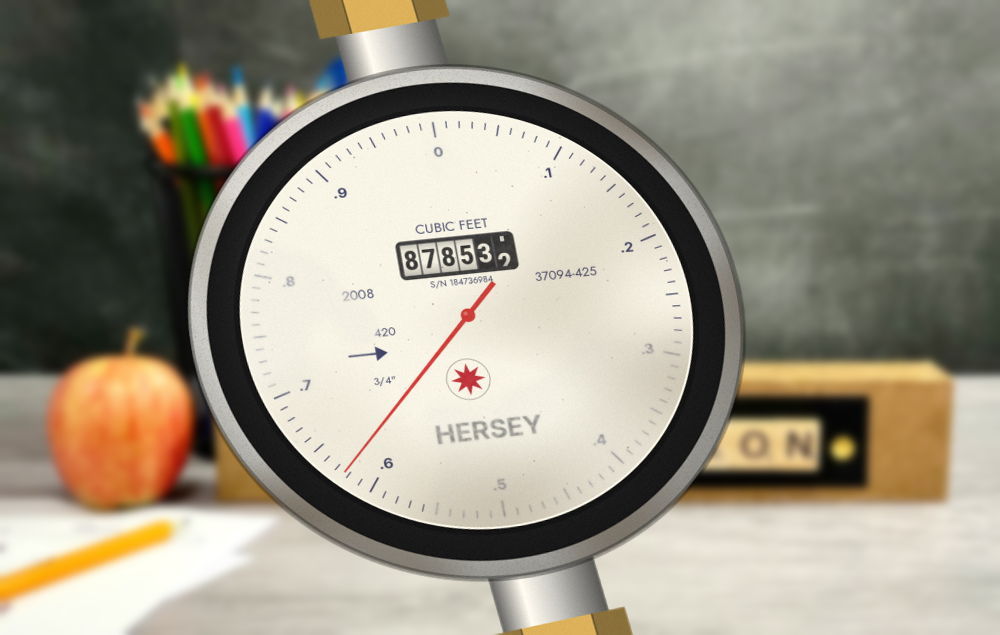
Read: 878531.62 (ft³)
